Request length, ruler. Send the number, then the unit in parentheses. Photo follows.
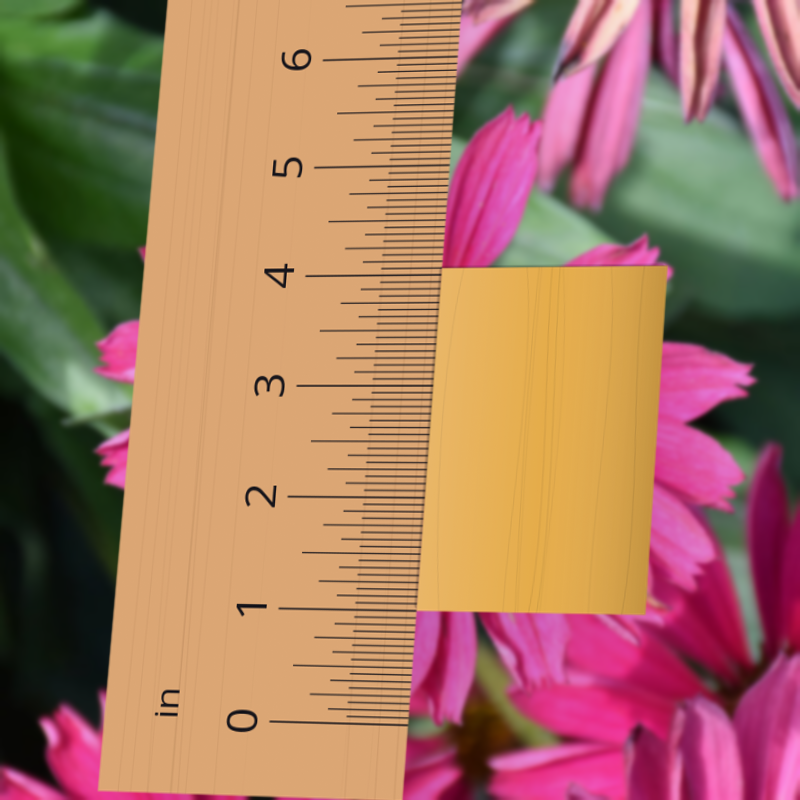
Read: 3.0625 (in)
